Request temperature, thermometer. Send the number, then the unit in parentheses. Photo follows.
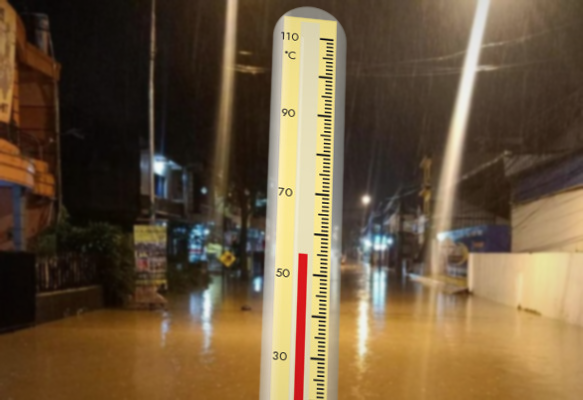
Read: 55 (°C)
